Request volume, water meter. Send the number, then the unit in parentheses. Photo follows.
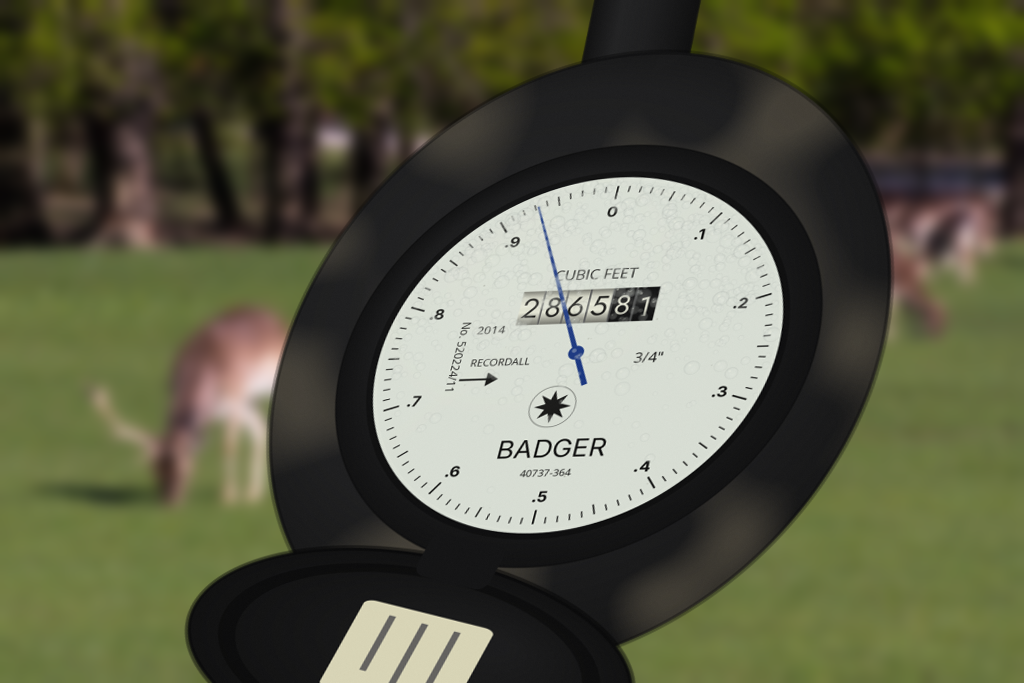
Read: 286580.93 (ft³)
